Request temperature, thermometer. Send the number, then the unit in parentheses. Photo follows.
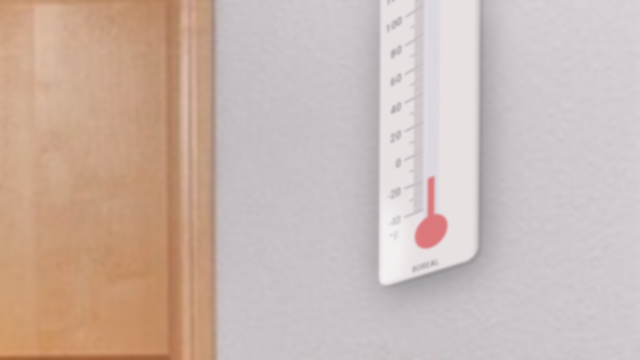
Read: -20 (°F)
